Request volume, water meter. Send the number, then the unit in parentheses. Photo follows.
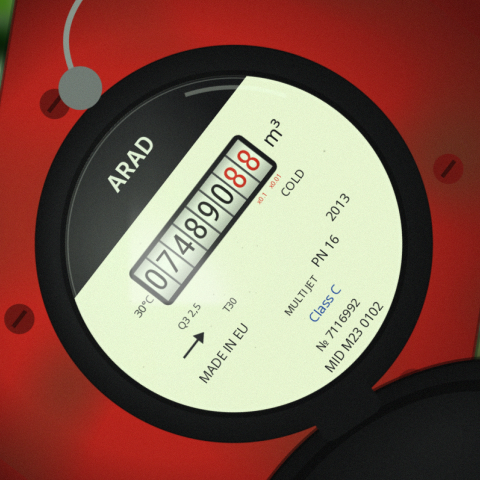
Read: 74890.88 (m³)
